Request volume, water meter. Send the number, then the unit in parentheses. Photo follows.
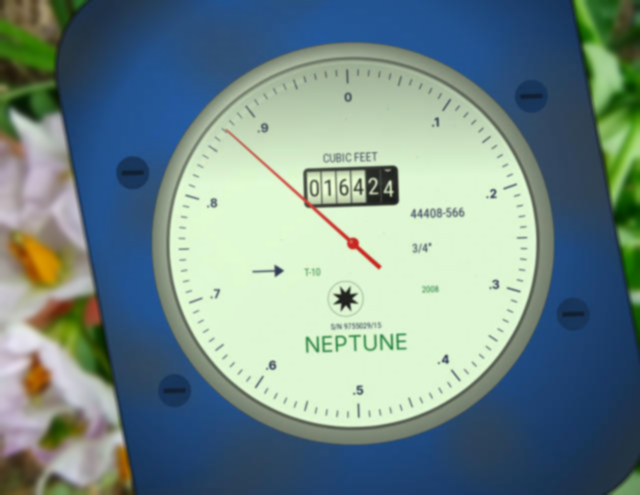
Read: 16423.87 (ft³)
